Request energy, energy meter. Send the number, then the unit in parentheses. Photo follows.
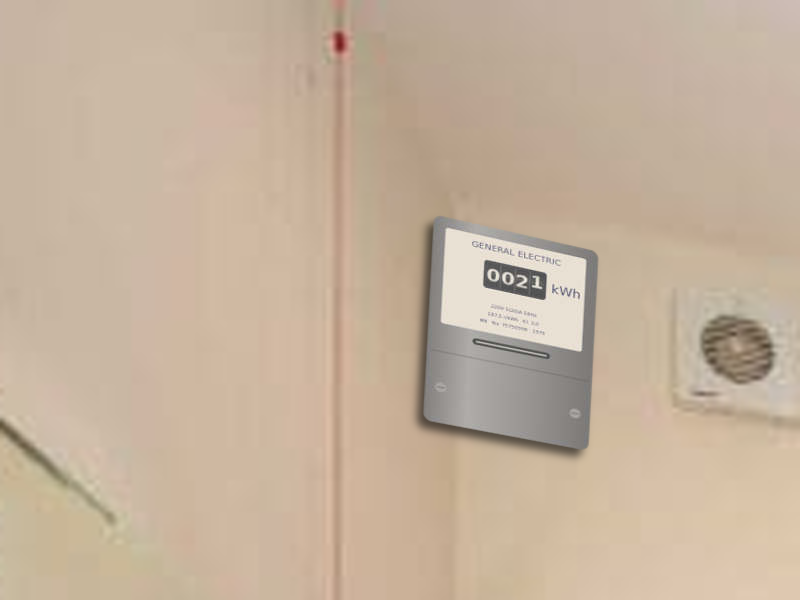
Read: 21 (kWh)
